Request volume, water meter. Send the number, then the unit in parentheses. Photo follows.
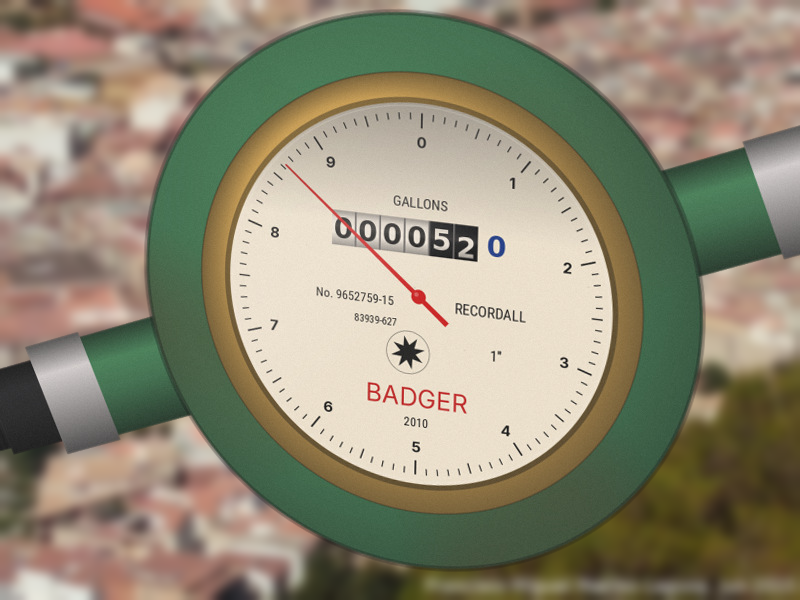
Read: 518.6 (gal)
